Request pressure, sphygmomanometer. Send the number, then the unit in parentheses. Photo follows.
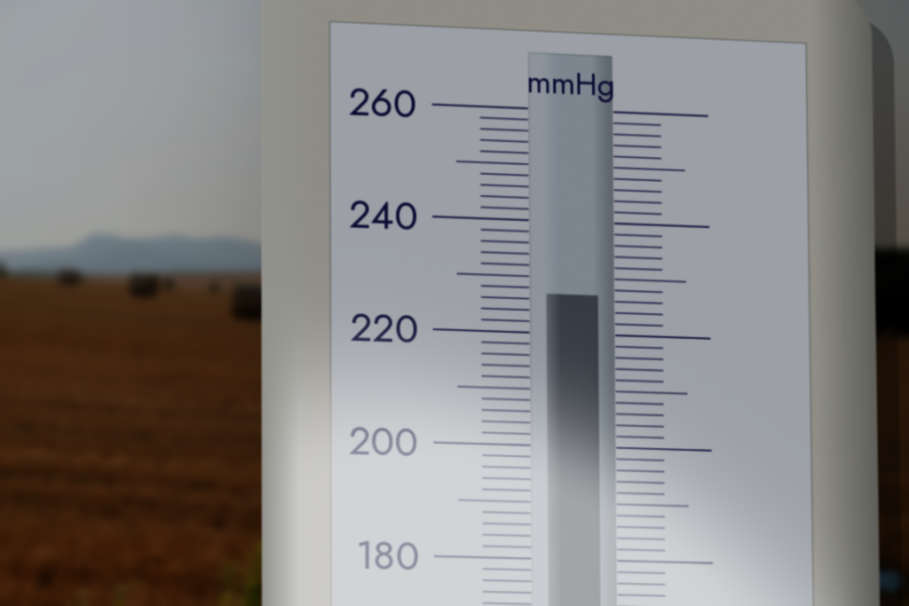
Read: 227 (mmHg)
